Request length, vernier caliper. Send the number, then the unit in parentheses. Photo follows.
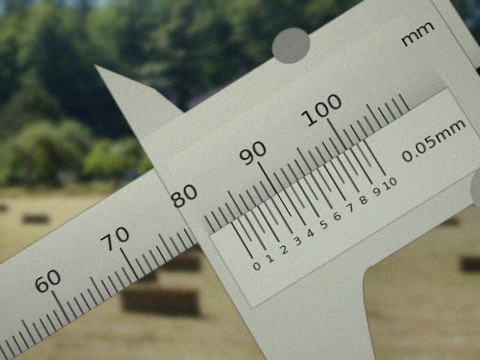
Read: 83.4 (mm)
